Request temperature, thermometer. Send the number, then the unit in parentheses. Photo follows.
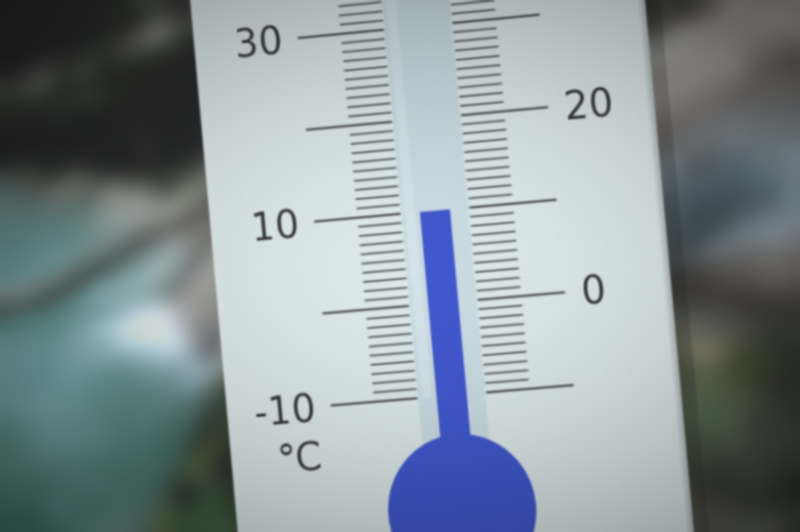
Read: 10 (°C)
